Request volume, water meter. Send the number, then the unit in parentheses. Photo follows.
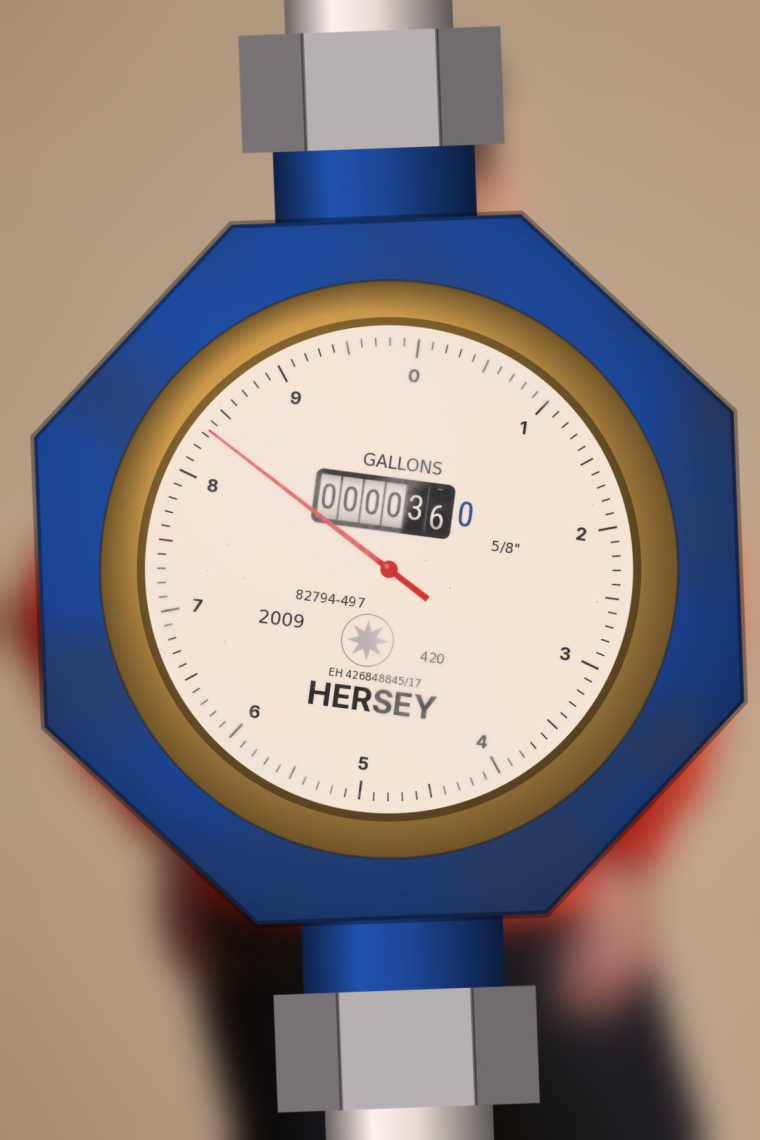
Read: 358.3 (gal)
